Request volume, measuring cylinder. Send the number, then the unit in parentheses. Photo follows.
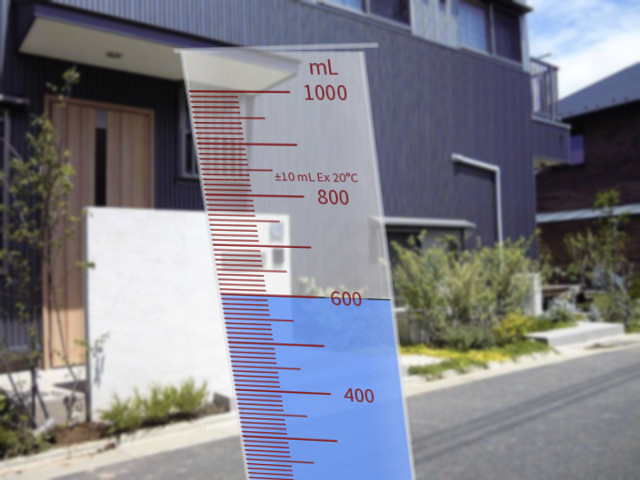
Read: 600 (mL)
